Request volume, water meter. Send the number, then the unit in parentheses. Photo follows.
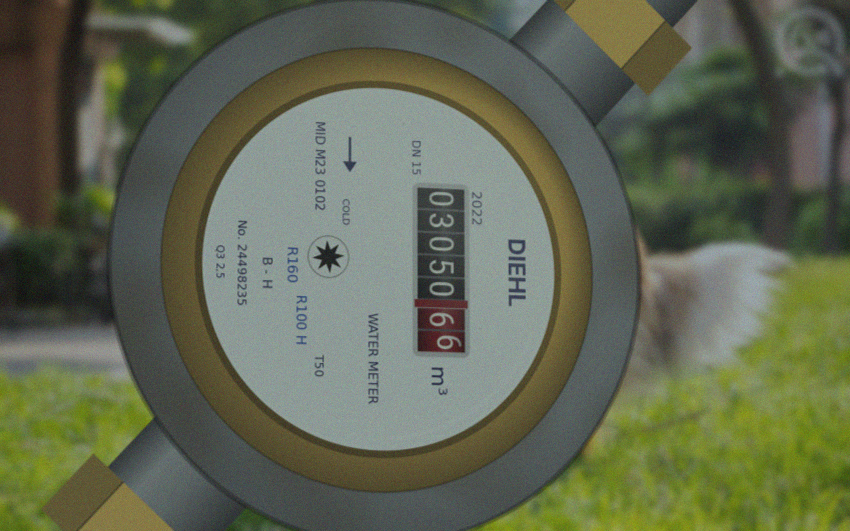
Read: 3050.66 (m³)
